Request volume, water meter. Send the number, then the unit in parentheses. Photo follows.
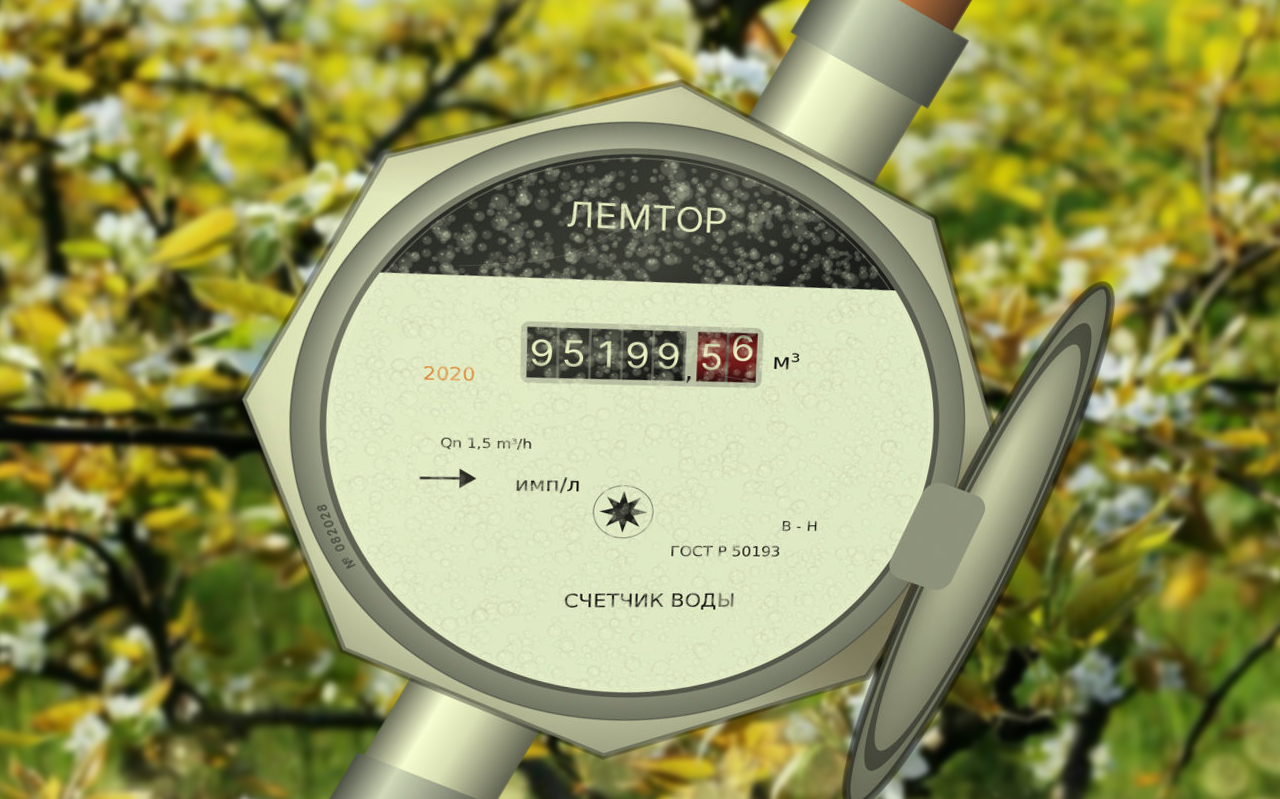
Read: 95199.56 (m³)
